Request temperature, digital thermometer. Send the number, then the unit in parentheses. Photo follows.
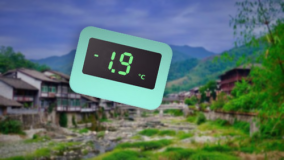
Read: -1.9 (°C)
